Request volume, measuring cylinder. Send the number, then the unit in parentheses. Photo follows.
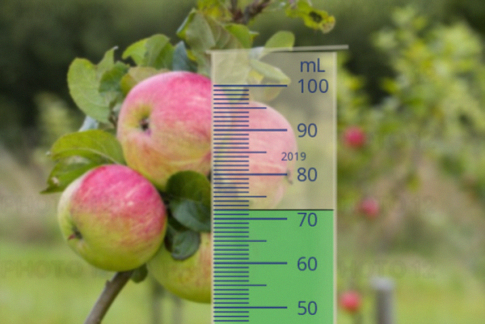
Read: 72 (mL)
